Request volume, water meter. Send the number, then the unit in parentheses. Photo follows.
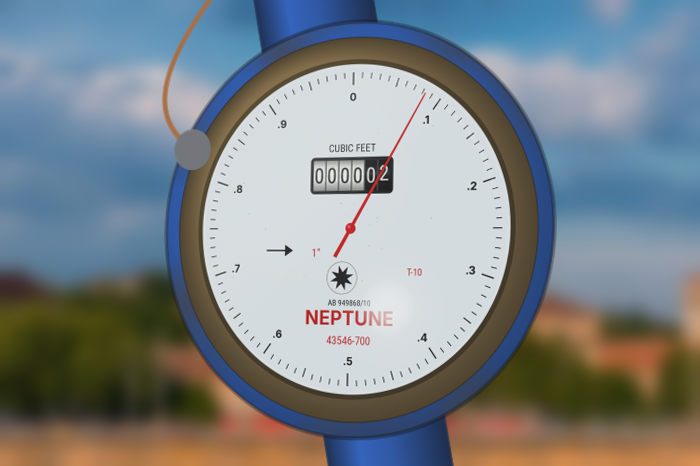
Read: 2.08 (ft³)
